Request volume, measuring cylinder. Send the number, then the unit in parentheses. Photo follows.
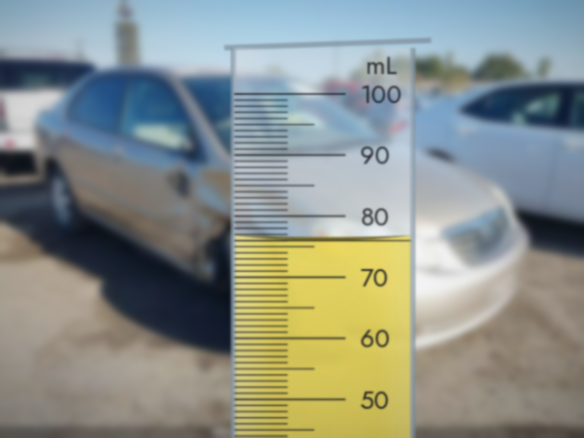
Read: 76 (mL)
